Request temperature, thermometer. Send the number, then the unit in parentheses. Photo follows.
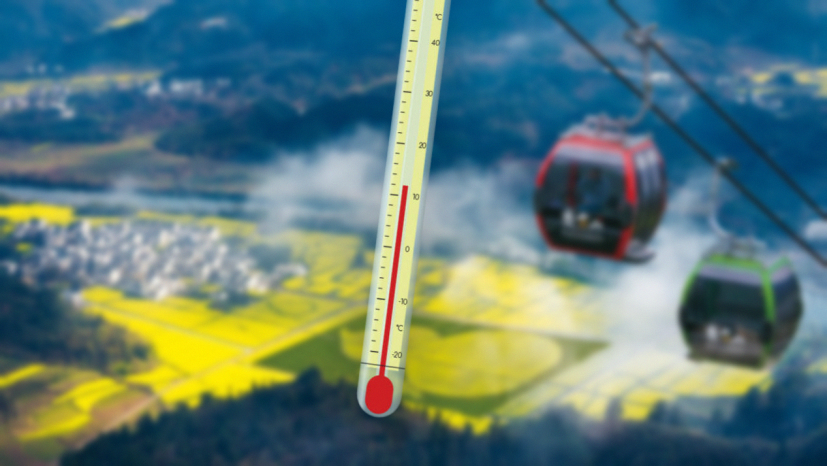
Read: 12 (°C)
